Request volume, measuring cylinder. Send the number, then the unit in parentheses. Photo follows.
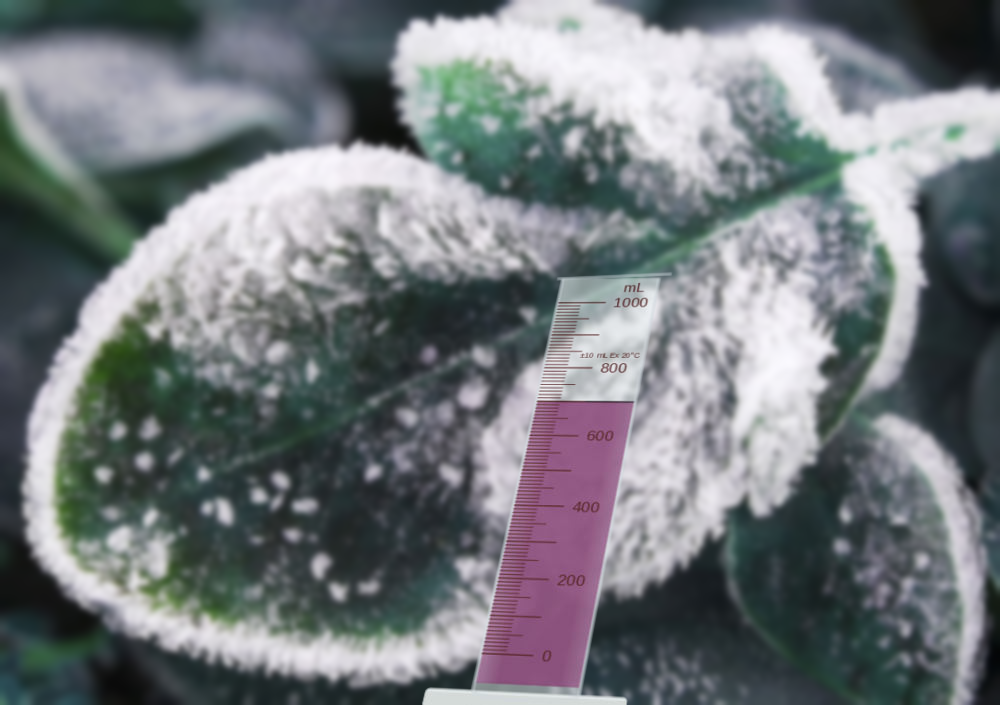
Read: 700 (mL)
